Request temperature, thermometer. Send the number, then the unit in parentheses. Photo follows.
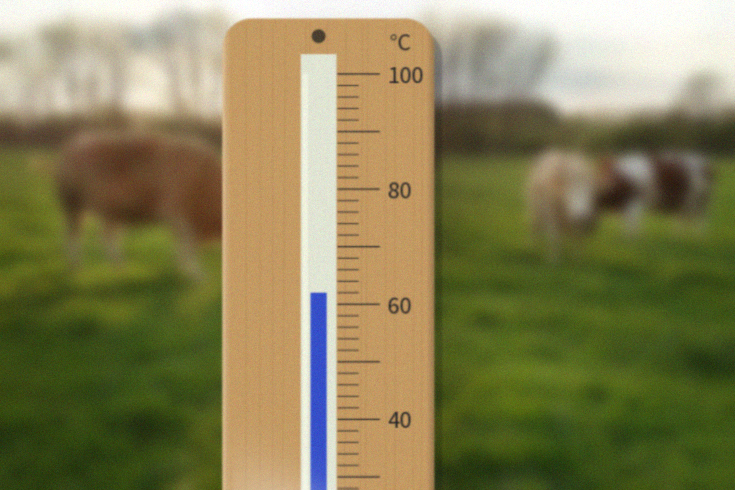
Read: 62 (°C)
